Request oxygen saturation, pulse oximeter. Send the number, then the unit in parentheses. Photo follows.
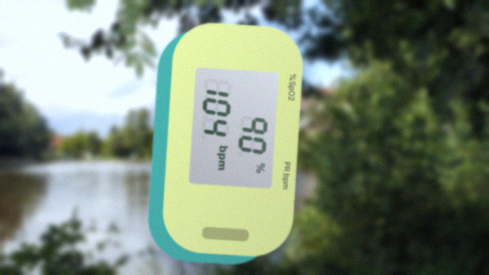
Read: 90 (%)
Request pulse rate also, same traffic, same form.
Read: 104 (bpm)
